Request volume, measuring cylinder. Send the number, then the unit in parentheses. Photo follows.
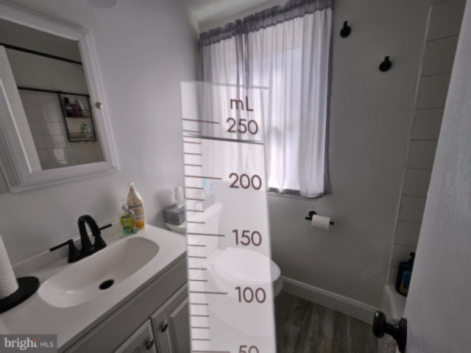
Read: 235 (mL)
